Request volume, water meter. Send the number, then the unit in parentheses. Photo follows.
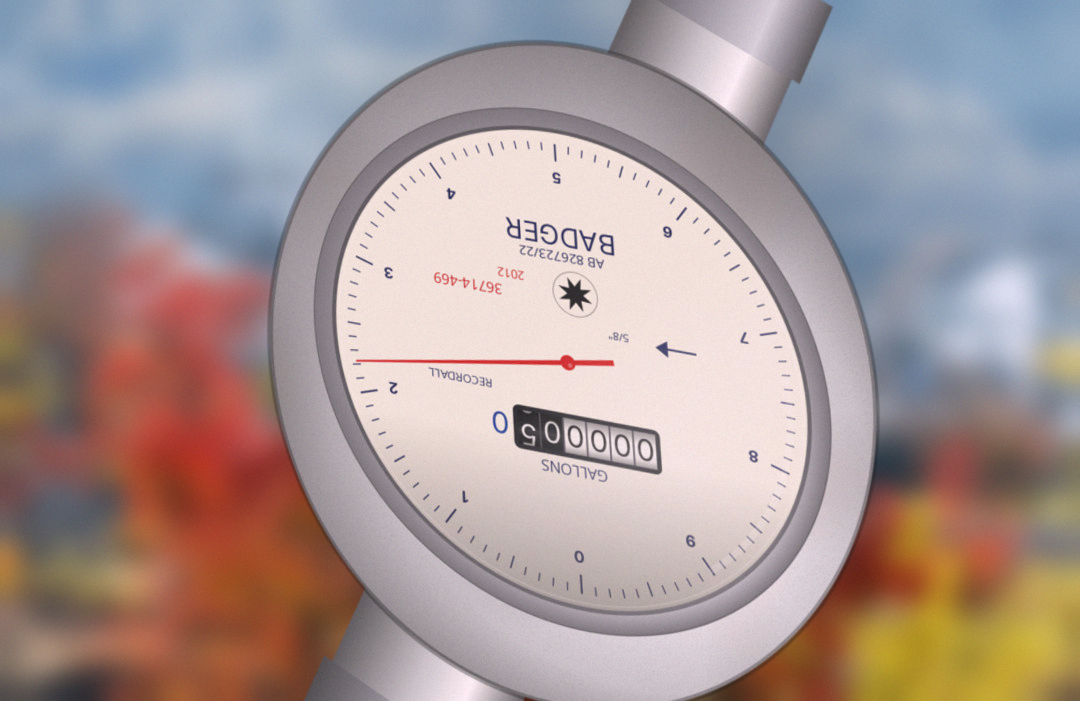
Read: 52.2 (gal)
